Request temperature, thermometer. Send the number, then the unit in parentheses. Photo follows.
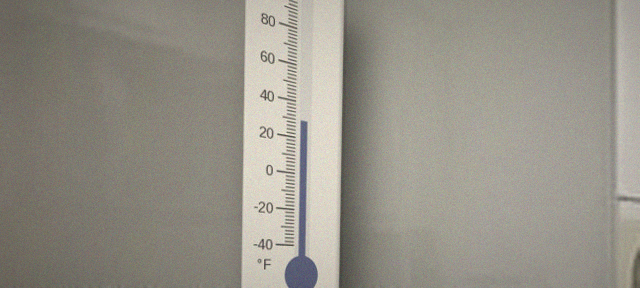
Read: 30 (°F)
